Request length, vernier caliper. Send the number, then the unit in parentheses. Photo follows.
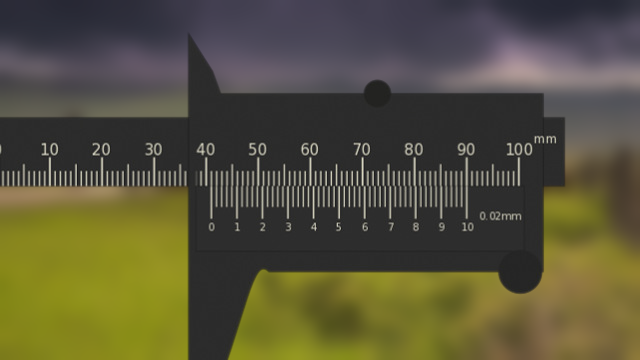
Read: 41.0 (mm)
